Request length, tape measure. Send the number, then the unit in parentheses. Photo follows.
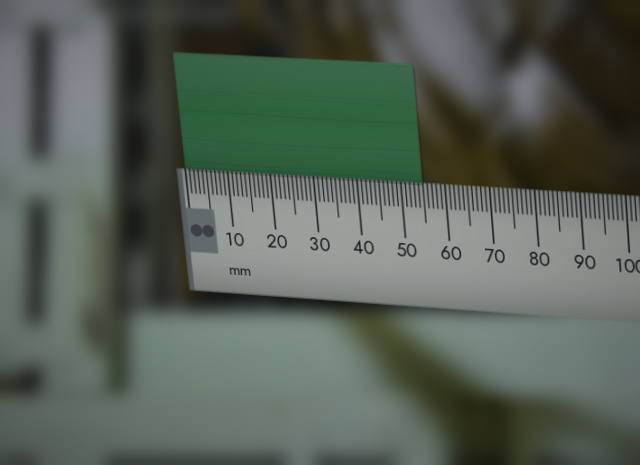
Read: 55 (mm)
